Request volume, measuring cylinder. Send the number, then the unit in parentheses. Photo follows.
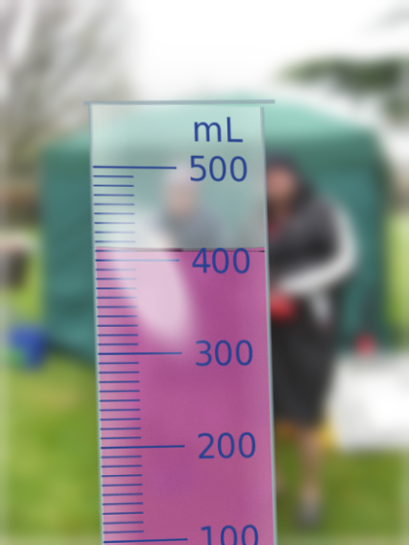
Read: 410 (mL)
